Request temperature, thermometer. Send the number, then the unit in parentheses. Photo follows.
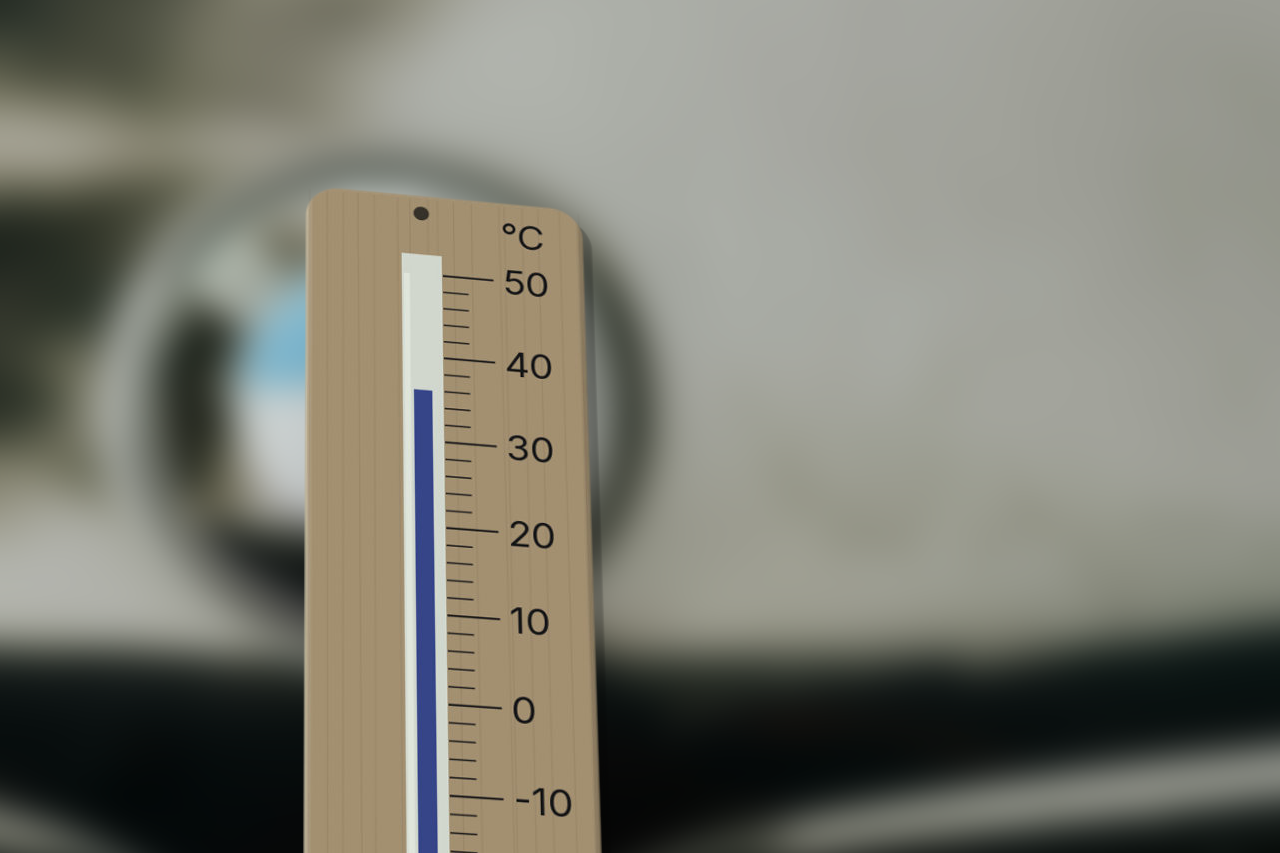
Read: 36 (°C)
